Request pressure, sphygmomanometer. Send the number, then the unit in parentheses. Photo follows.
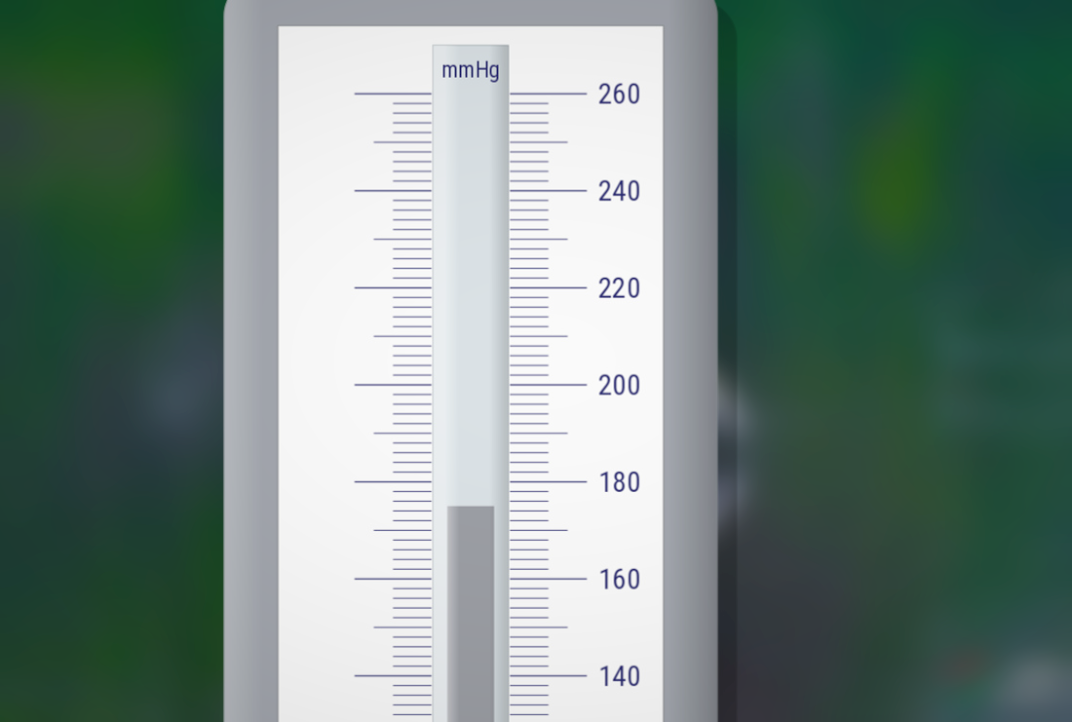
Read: 175 (mmHg)
